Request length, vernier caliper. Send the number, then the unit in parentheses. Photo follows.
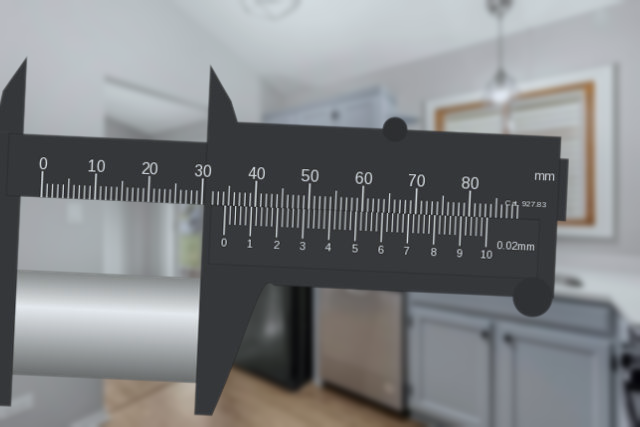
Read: 34.4 (mm)
